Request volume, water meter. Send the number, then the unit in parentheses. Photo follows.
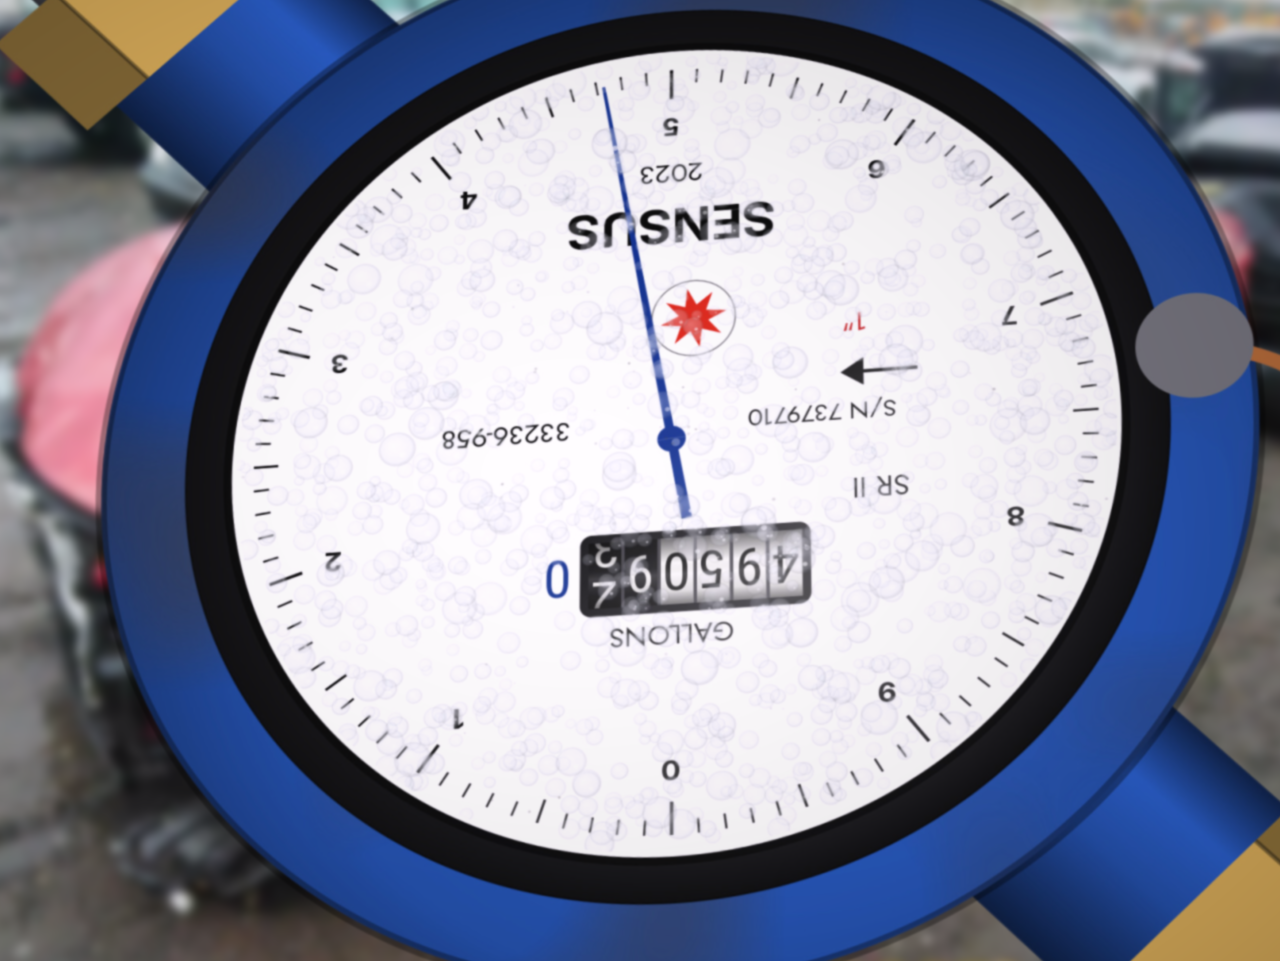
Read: 4950924.7 (gal)
